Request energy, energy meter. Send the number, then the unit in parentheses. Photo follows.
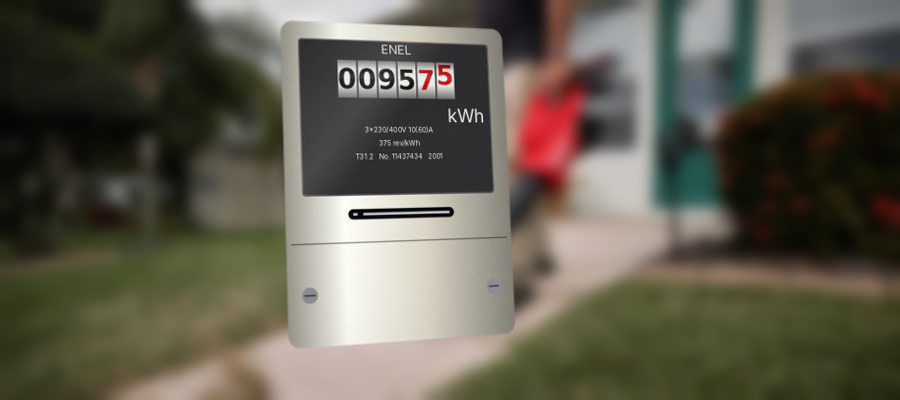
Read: 95.75 (kWh)
